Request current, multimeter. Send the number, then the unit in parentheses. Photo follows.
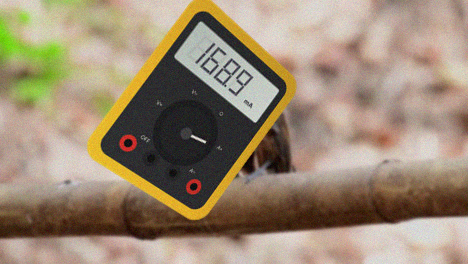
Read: 168.9 (mA)
